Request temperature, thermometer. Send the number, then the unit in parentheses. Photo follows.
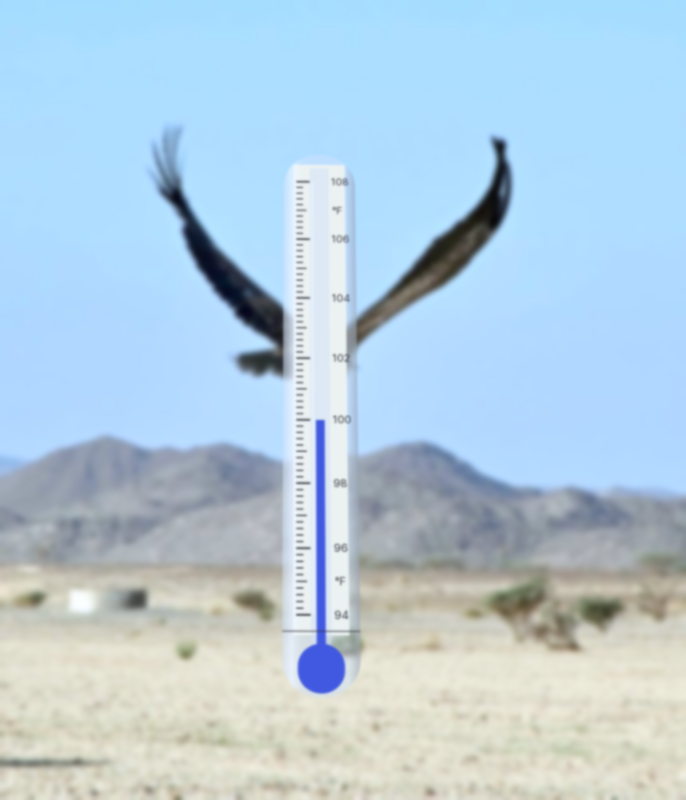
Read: 100 (°F)
